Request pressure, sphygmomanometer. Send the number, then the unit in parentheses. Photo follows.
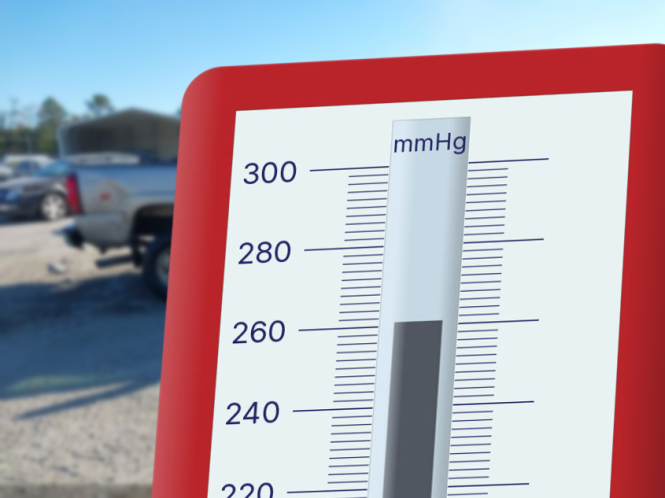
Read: 261 (mmHg)
